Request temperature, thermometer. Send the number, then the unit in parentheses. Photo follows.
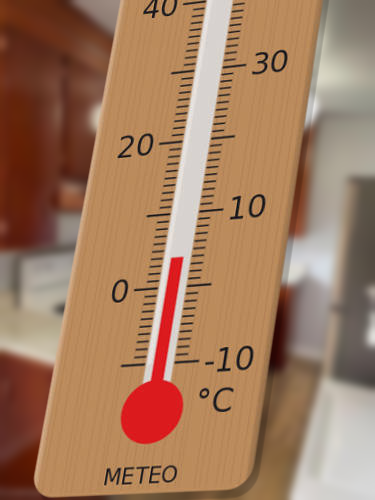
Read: 4 (°C)
